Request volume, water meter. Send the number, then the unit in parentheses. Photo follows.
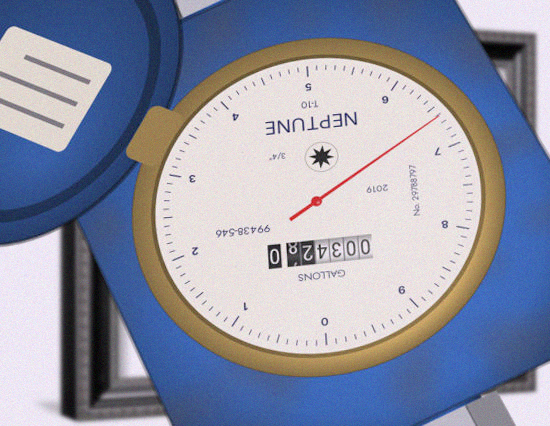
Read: 34276.6 (gal)
